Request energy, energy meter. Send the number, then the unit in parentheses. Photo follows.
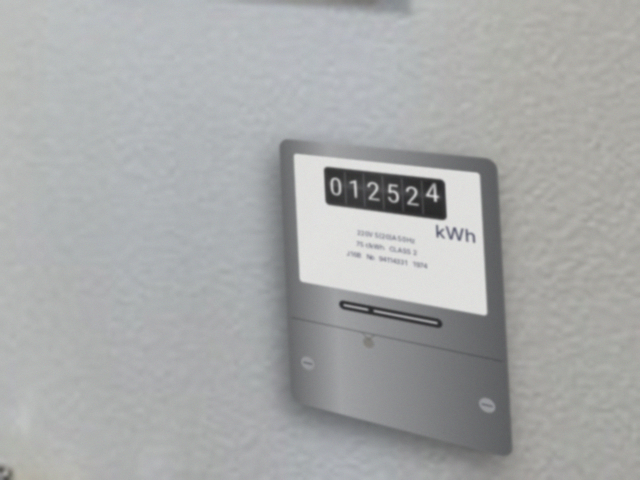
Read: 12524 (kWh)
